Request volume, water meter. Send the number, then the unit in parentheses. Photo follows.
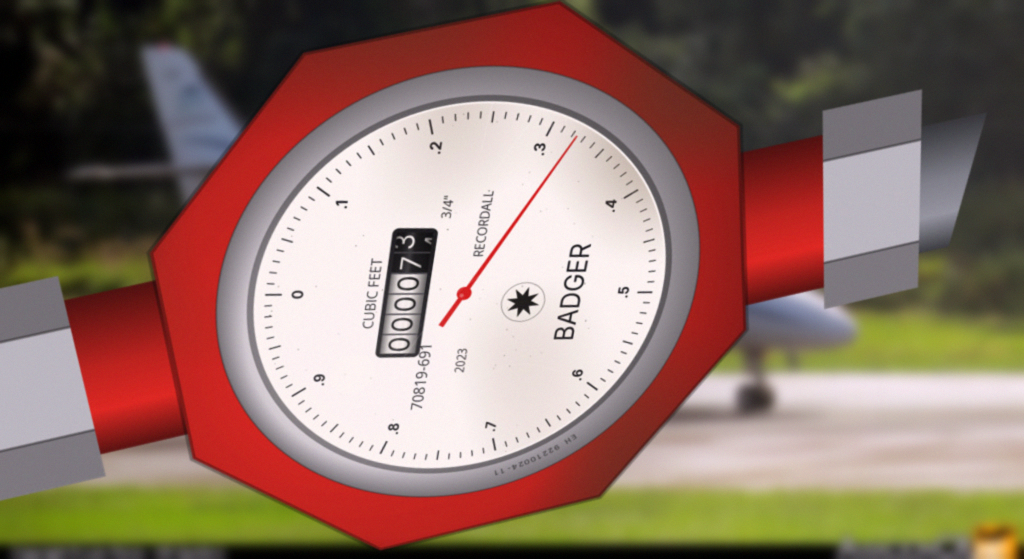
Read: 73.32 (ft³)
